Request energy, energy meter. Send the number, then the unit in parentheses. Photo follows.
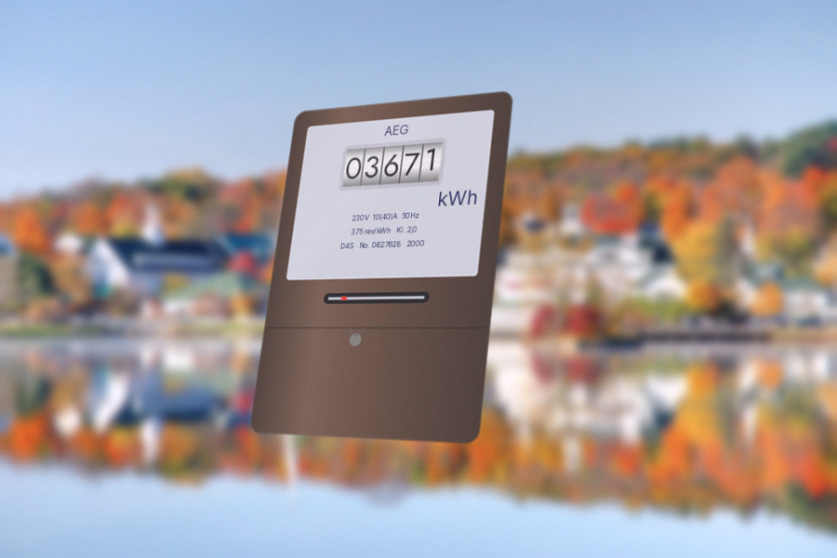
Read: 3671 (kWh)
